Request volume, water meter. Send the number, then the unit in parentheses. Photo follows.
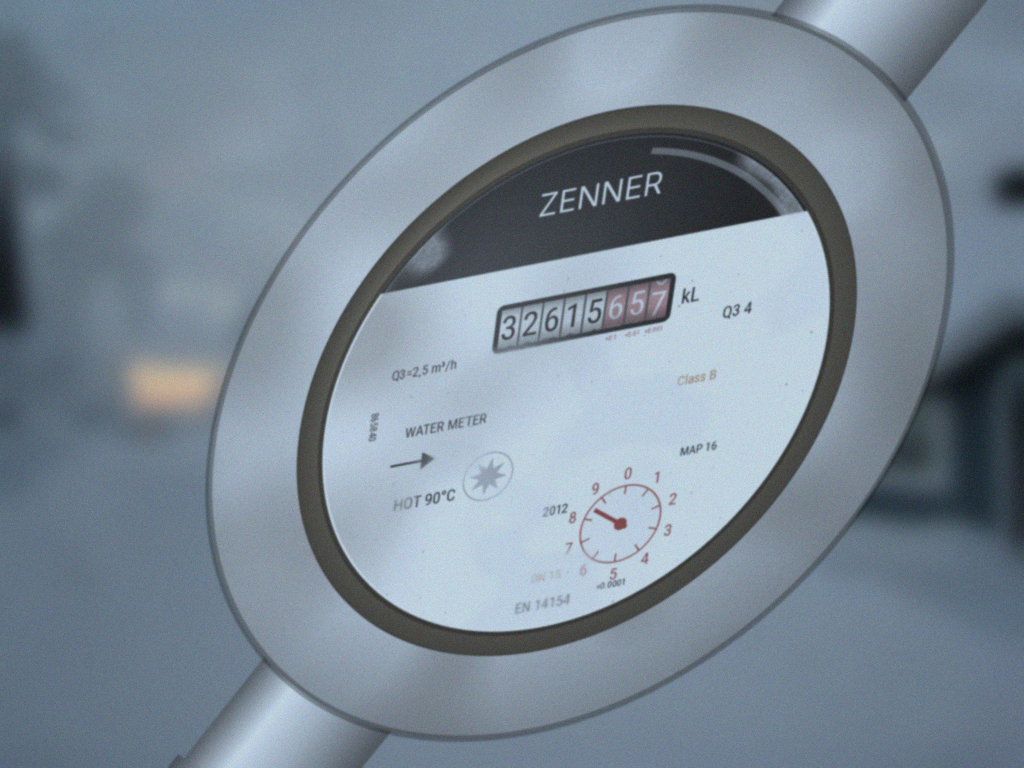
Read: 32615.6568 (kL)
